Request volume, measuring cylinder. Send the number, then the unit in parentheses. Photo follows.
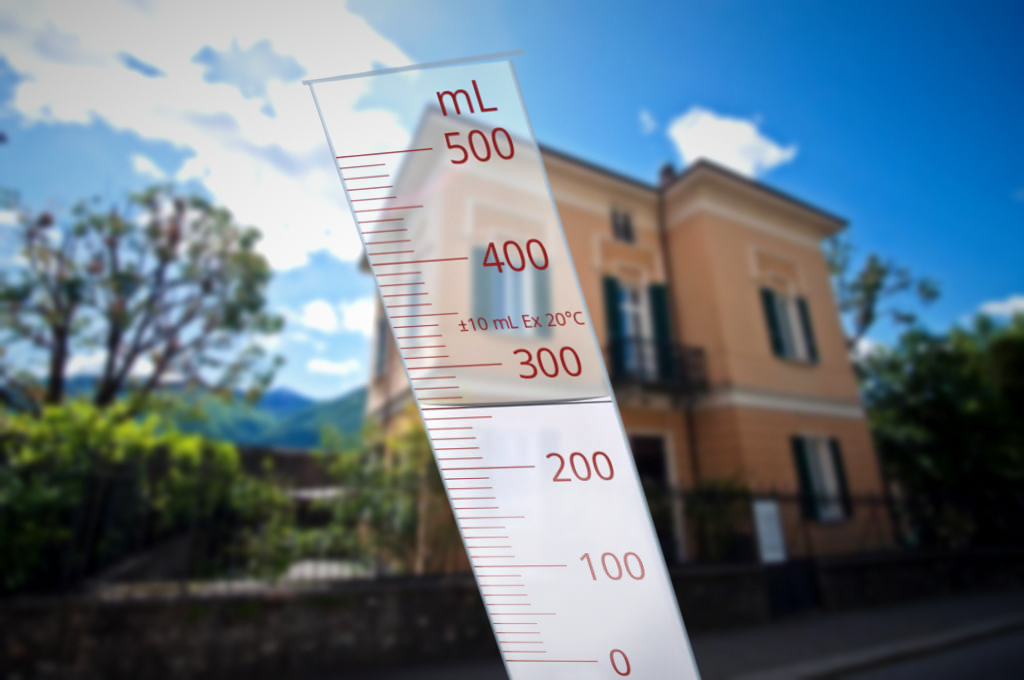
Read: 260 (mL)
